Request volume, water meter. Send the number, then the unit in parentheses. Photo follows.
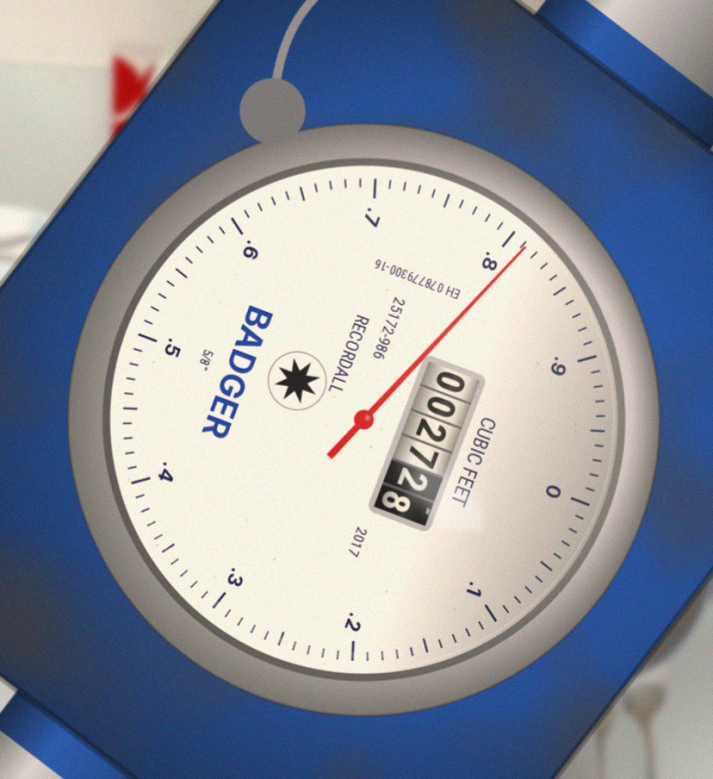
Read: 2727.81 (ft³)
